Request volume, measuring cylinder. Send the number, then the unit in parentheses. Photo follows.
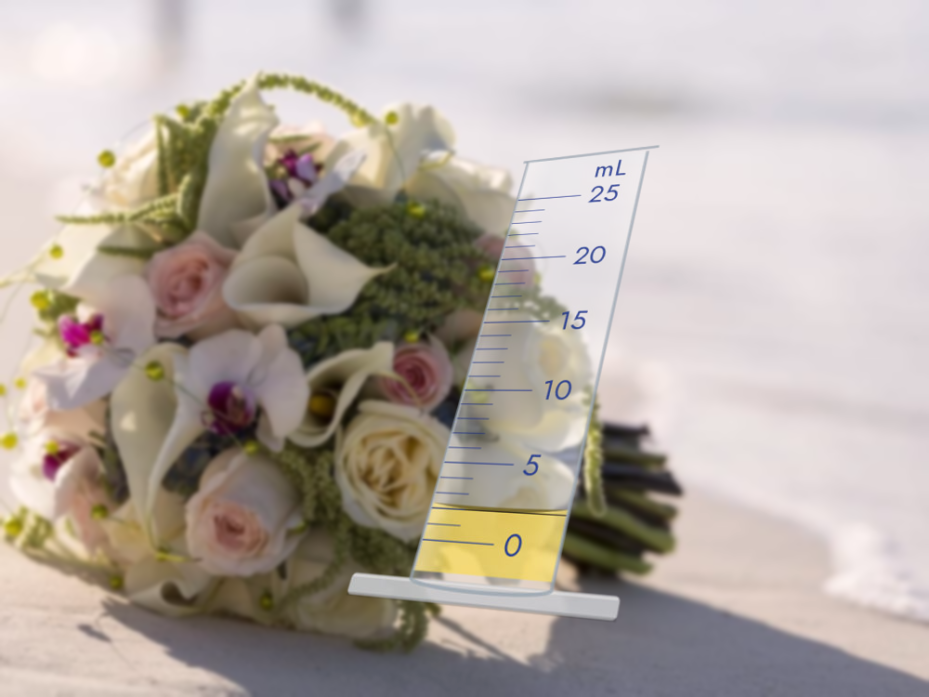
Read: 2 (mL)
